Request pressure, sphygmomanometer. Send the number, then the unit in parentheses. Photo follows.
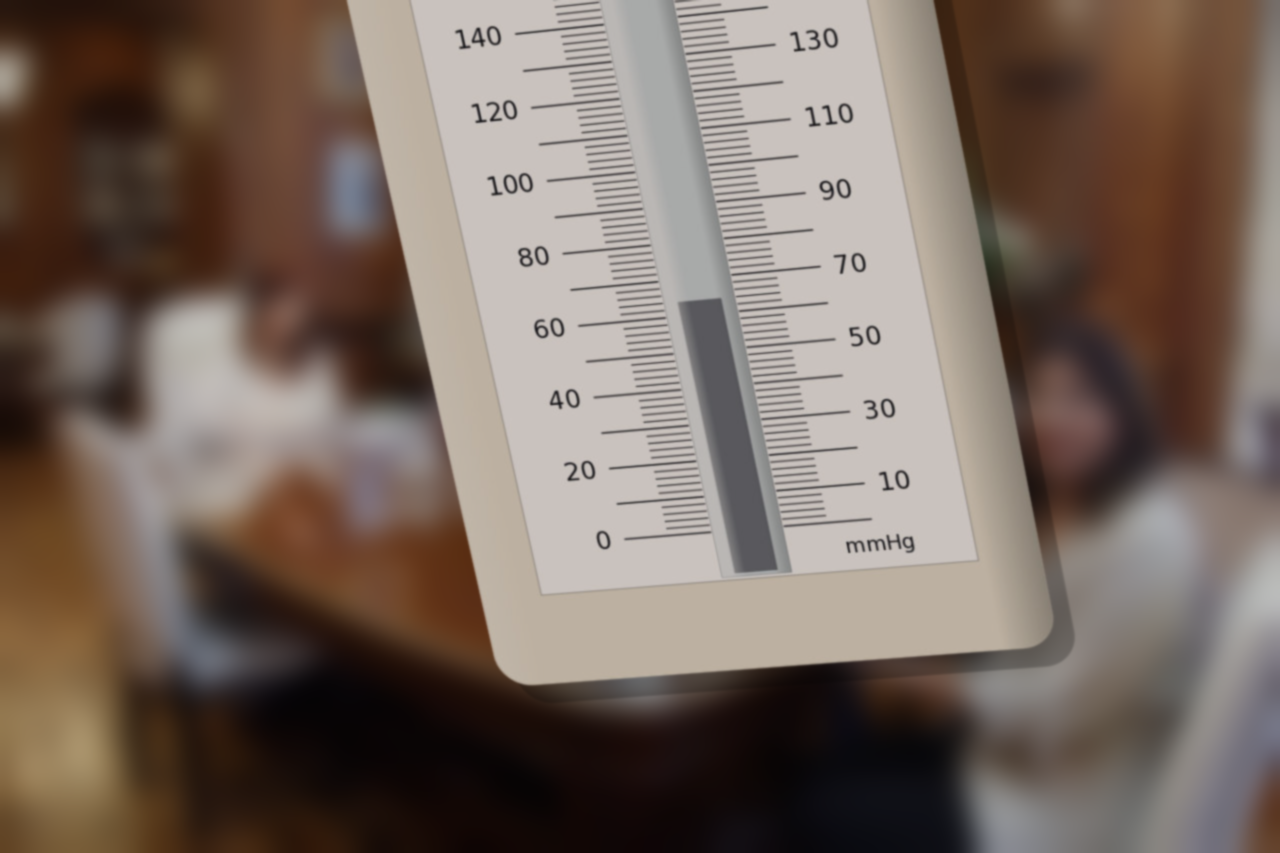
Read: 64 (mmHg)
